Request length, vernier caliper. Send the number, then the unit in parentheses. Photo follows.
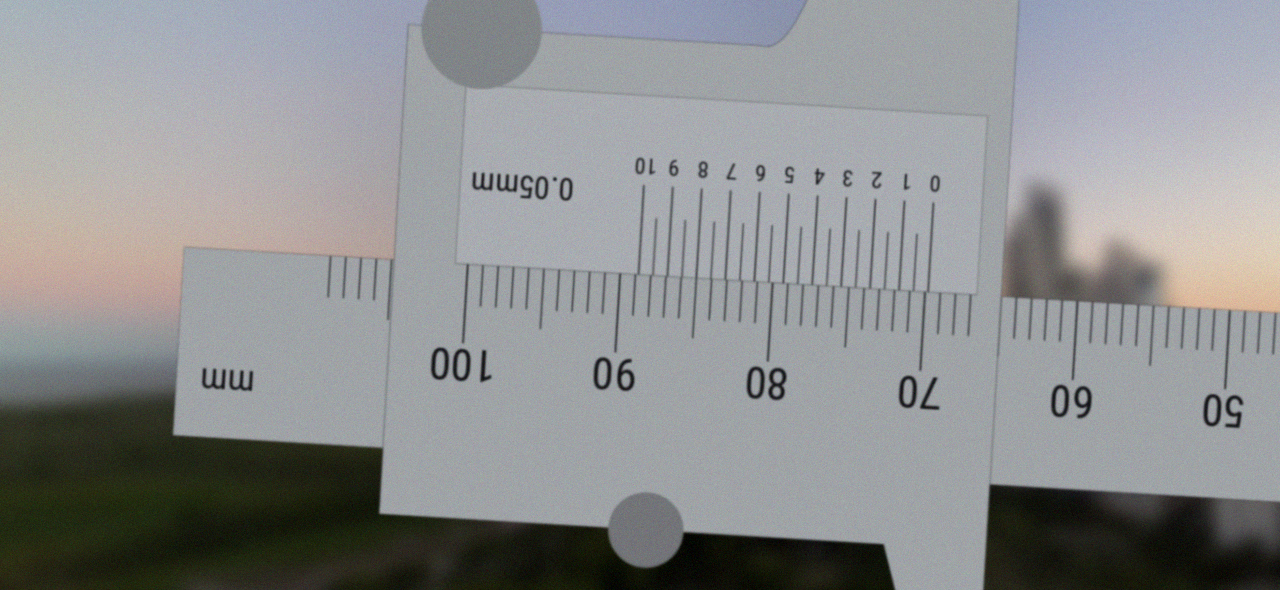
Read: 69.8 (mm)
